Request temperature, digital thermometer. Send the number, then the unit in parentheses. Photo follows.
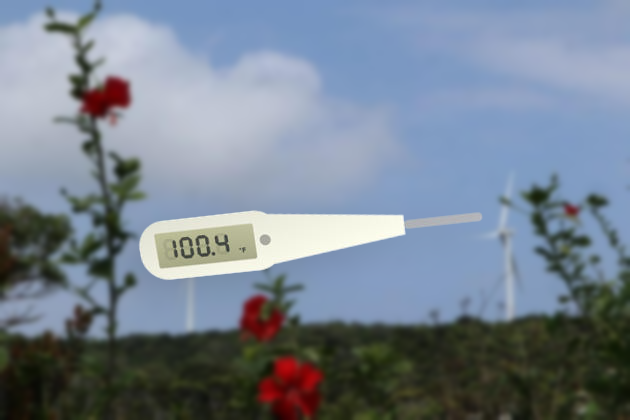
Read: 100.4 (°F)
